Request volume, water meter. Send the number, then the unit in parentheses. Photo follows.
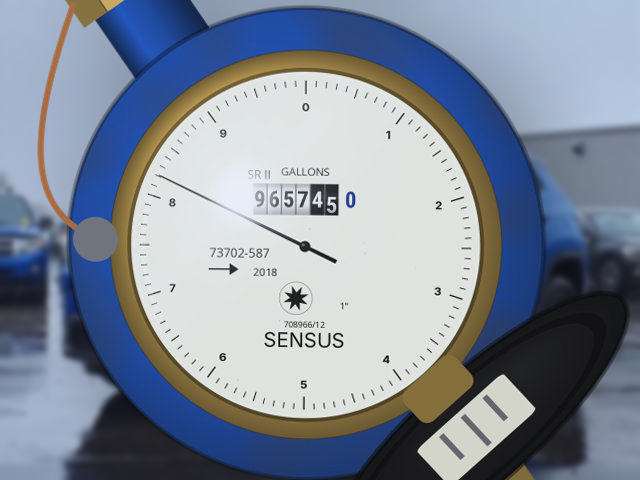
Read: 9657448.2 (gal)
